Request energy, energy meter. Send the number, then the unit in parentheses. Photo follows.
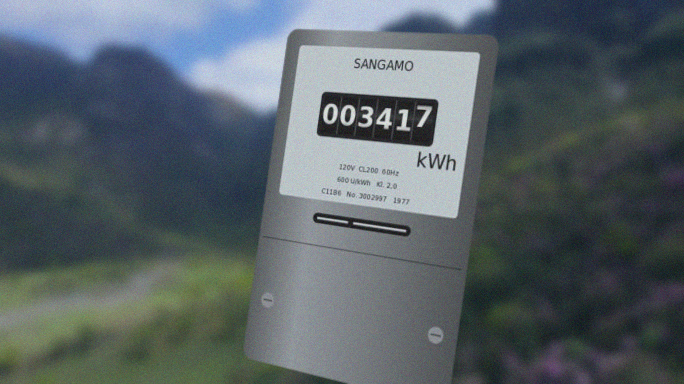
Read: 3417 (kWh)
